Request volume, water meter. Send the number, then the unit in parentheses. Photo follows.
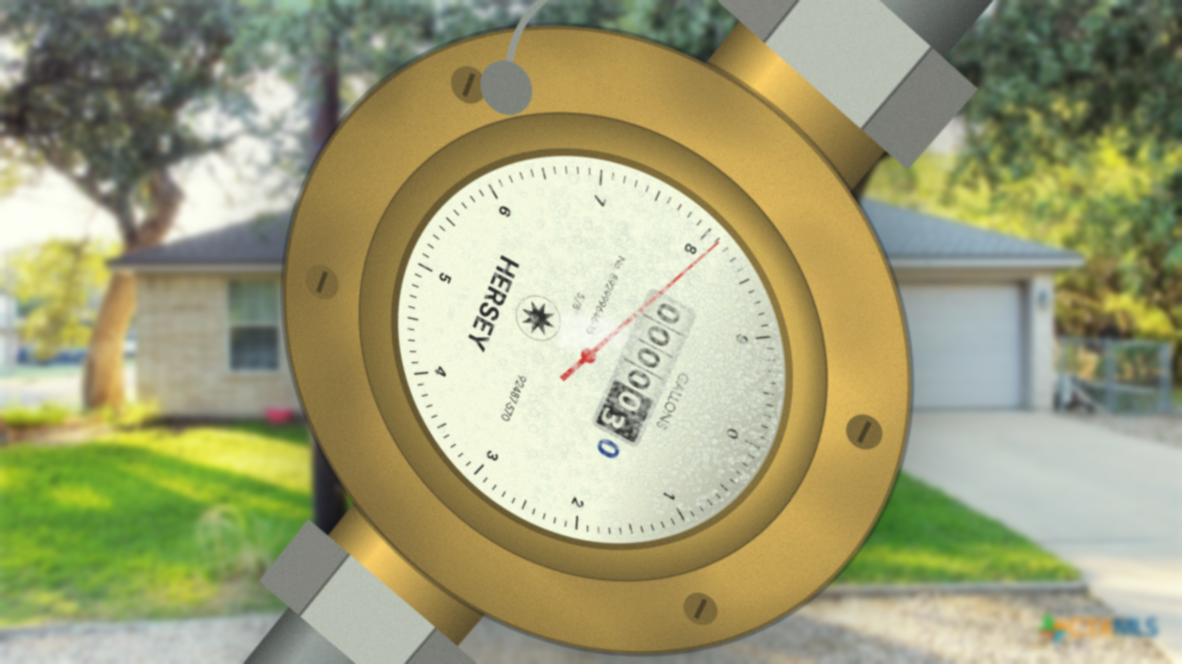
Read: 28.1 (gal)
